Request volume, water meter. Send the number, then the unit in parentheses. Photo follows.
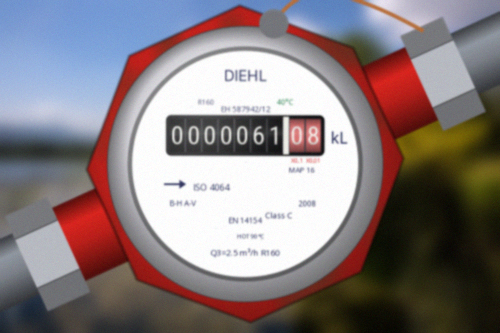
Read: 61.08 (kL)
